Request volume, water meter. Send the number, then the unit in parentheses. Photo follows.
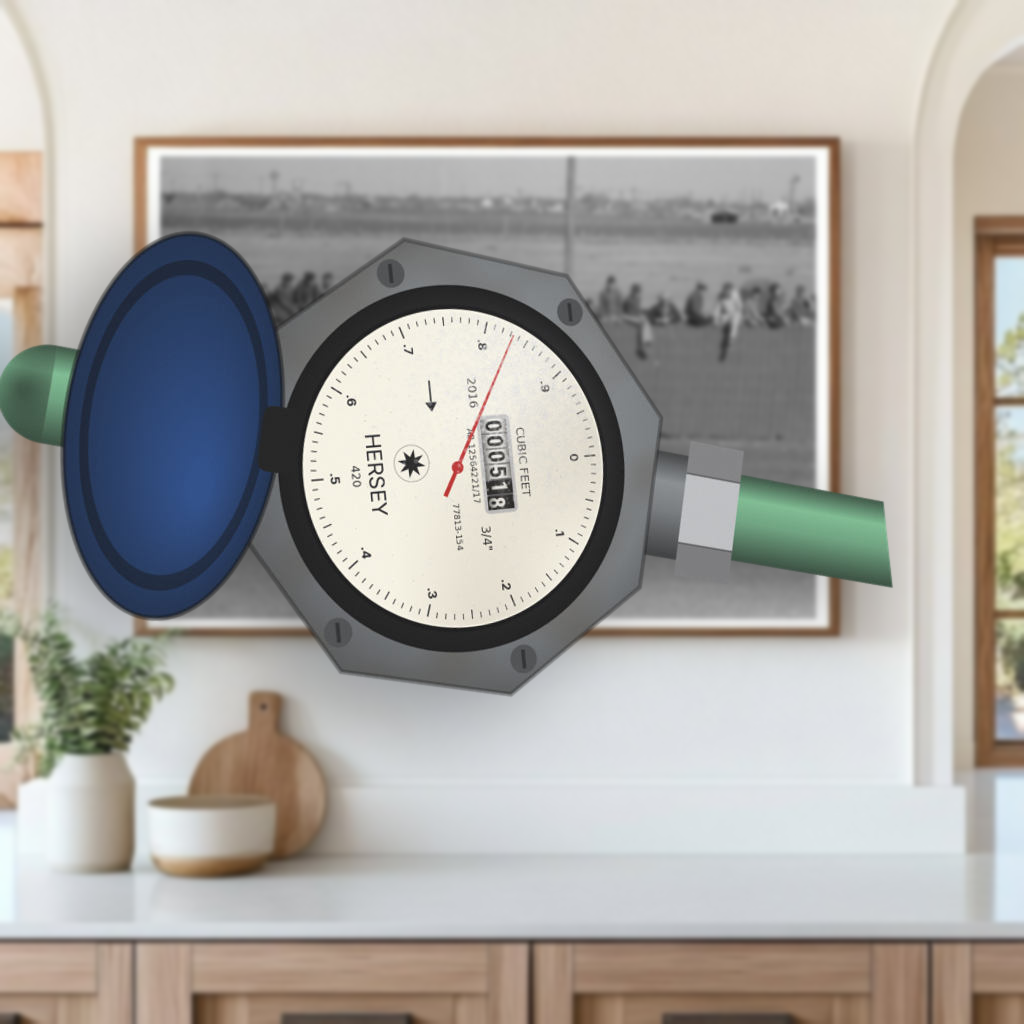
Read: 517.83 (ft³)
